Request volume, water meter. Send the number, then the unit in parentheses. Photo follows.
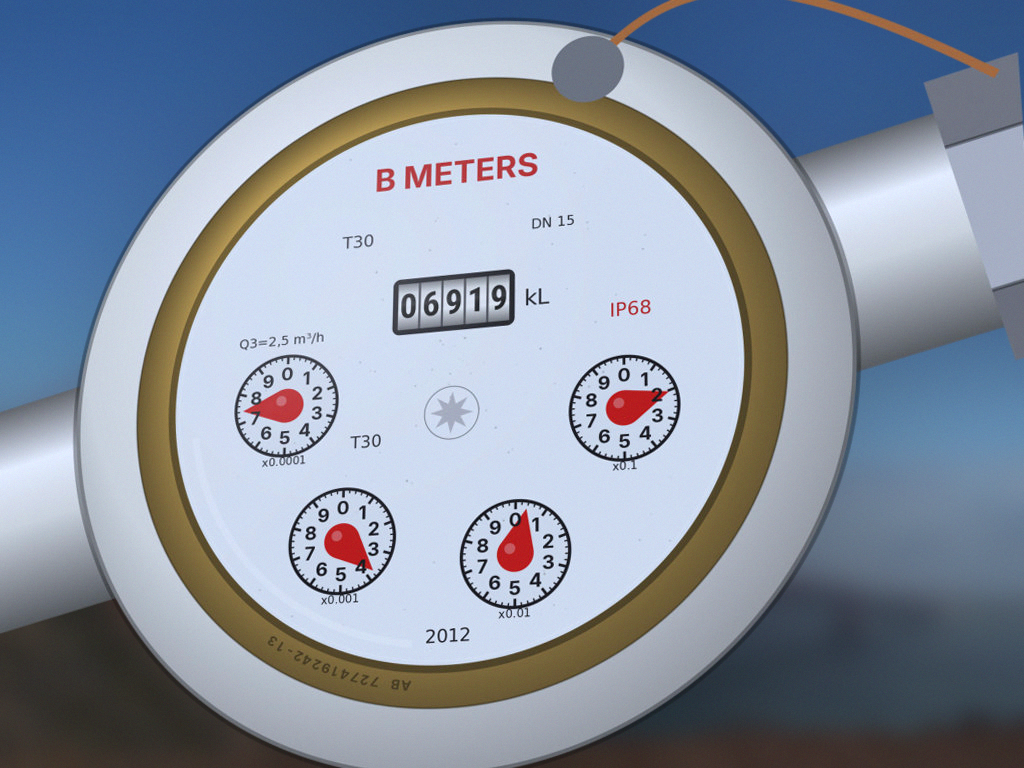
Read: 6919.2037 (kL)
